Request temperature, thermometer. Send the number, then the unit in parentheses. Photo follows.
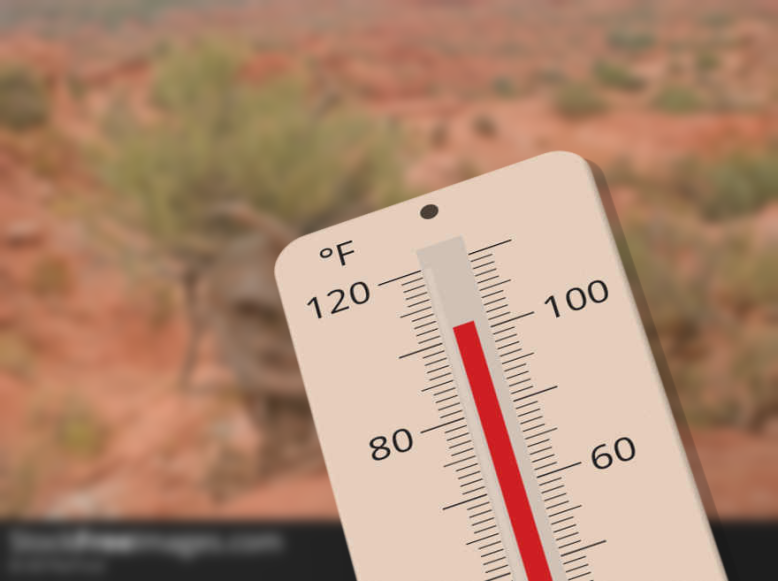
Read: 103 (°F)
